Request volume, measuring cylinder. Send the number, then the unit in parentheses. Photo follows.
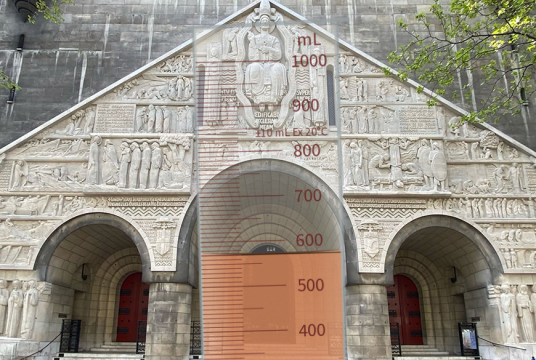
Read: 570 (mL)
